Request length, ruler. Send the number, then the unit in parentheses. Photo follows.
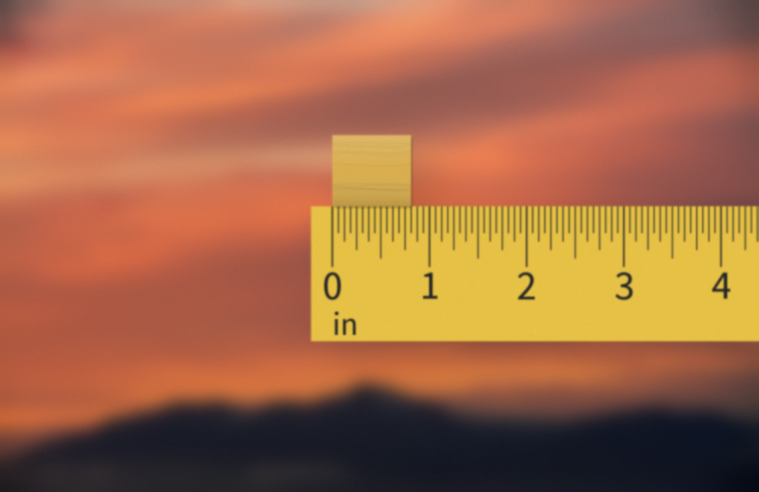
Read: 0.8125 (in)
